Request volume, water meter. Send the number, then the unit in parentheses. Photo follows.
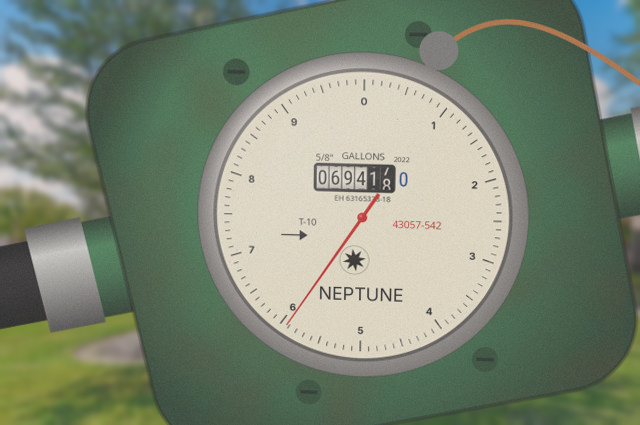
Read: 694175.9 (gal)
